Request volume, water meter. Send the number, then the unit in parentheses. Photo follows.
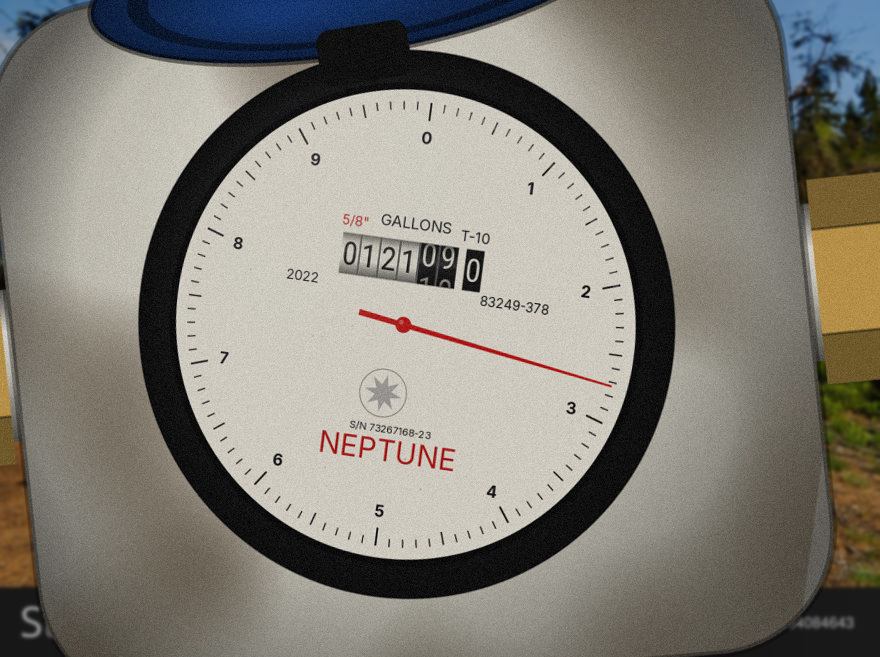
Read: 121092.7 (gal)
